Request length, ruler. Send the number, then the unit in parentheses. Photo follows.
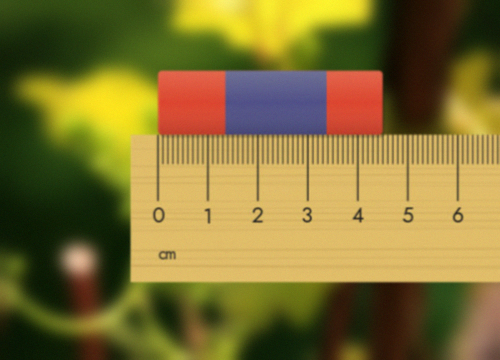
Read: 4.5 (cm)
